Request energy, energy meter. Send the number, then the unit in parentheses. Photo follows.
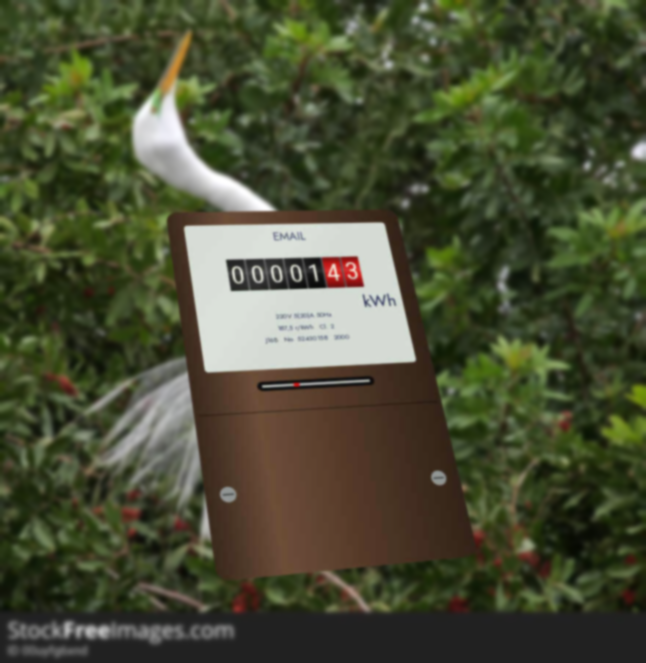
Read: 1.43 (kWh)
